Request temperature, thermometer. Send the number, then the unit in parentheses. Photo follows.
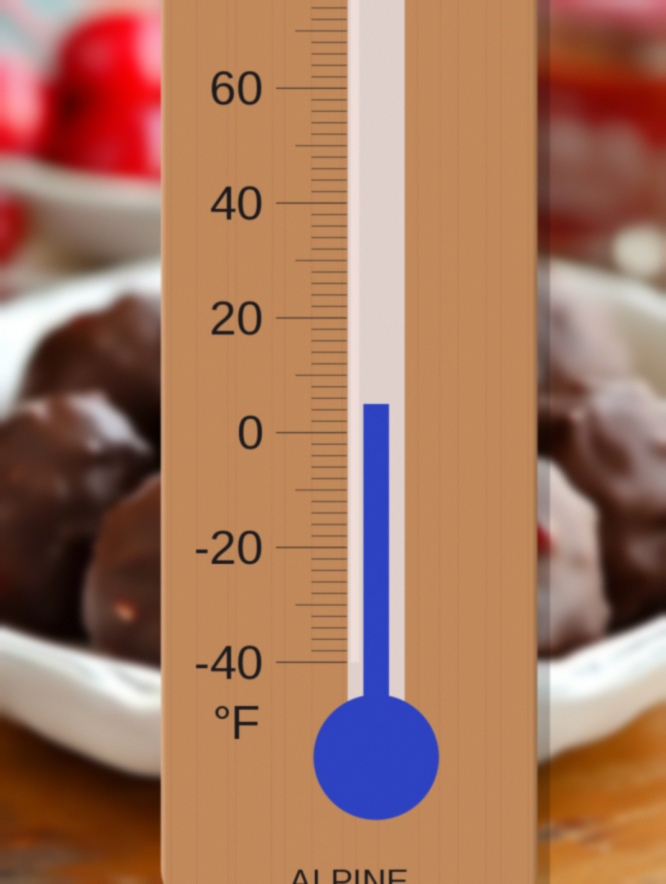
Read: 5 (°F)
